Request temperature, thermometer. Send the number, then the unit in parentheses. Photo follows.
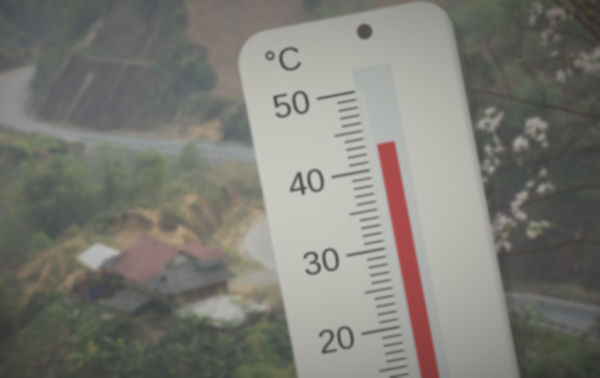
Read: 43 (°C)
